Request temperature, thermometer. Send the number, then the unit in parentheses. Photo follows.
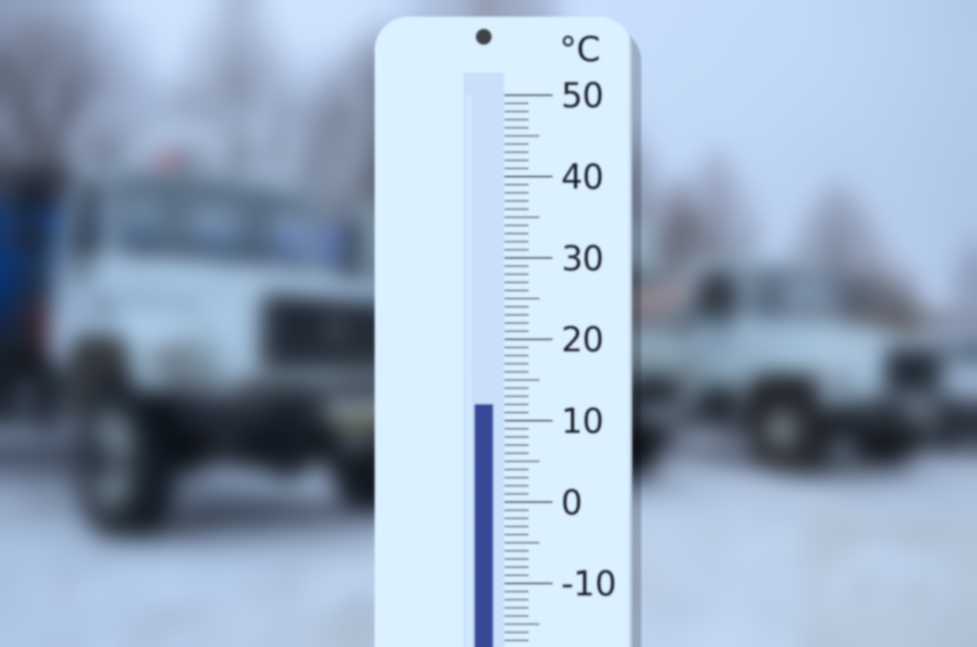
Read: 12 (°C)
